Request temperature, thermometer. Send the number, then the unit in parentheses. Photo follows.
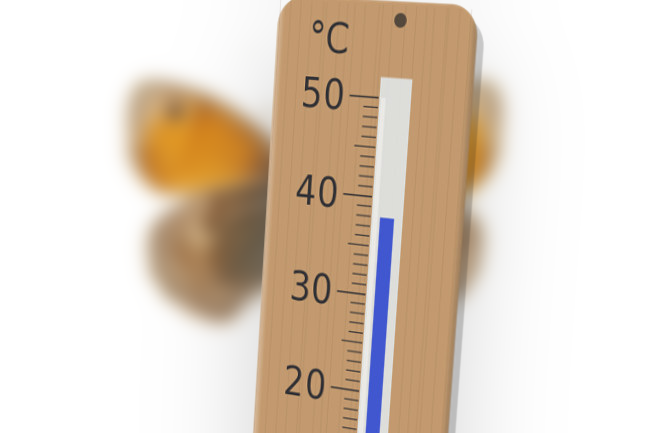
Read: 38 (°C)
